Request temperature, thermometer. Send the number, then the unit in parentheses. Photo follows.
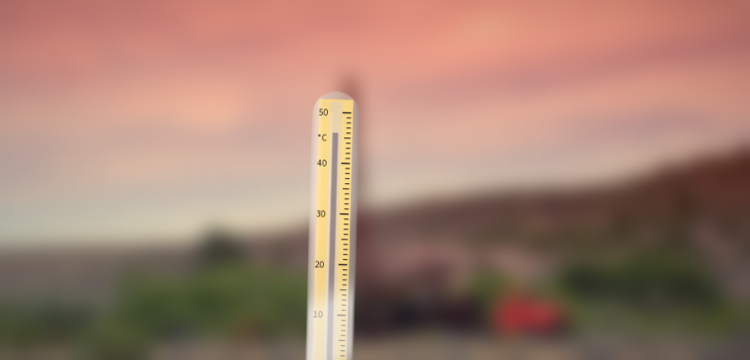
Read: 46 (°C)
